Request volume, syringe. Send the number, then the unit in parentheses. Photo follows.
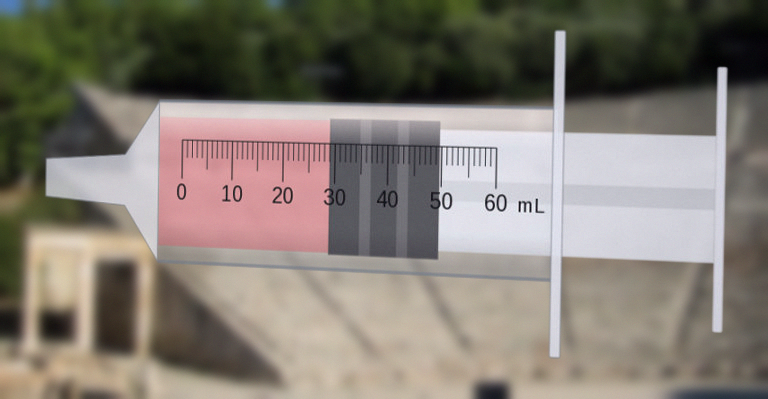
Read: 29 (mL)
